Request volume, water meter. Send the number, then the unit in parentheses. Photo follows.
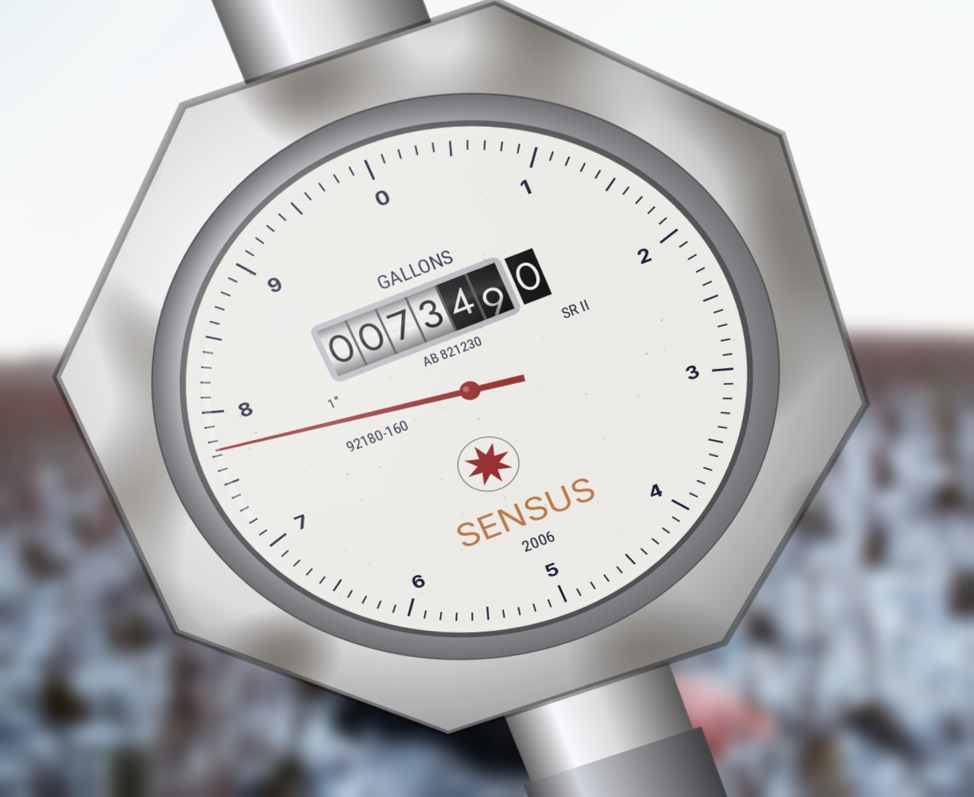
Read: 73487.7 (gal)
